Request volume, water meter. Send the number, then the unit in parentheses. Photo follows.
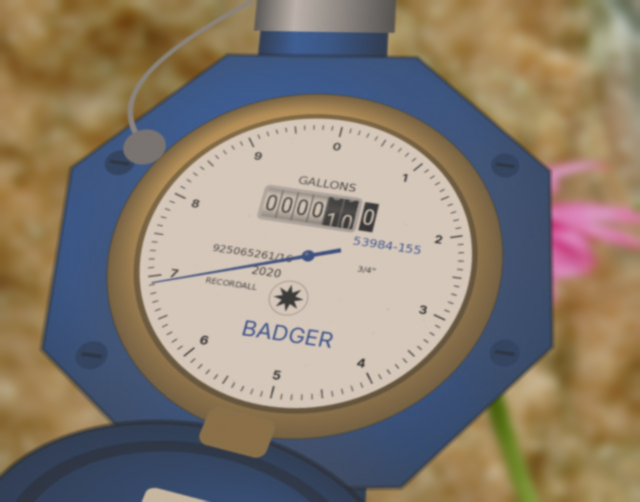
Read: 96.9 (gal)
